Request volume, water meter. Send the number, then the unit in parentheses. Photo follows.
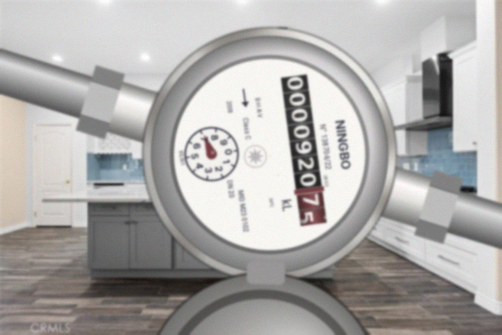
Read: 920.747 (kL)
